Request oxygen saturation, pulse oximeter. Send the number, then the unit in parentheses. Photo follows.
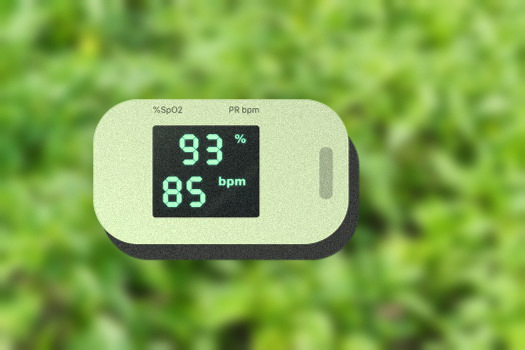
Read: 93 (%)
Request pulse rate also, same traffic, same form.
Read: 85 (bpm)
